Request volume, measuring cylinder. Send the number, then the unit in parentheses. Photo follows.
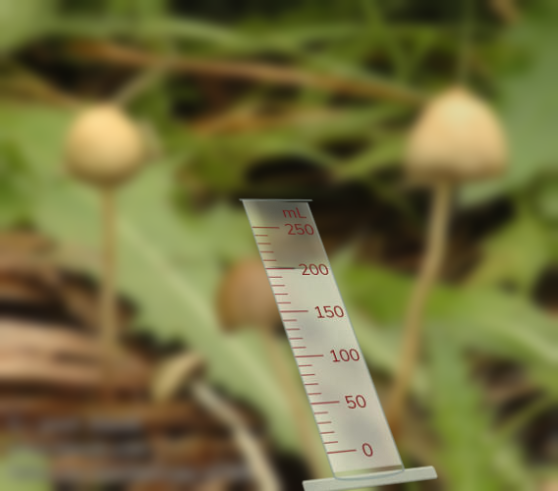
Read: 200 (mL)
